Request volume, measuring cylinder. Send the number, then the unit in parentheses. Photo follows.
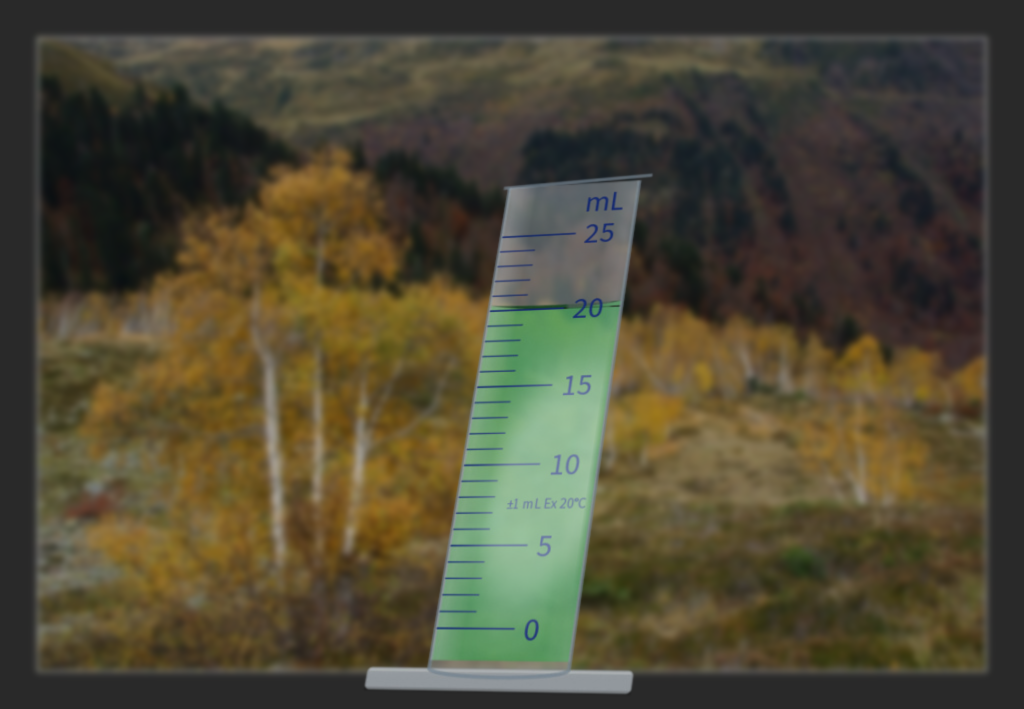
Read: 20 (mL)
